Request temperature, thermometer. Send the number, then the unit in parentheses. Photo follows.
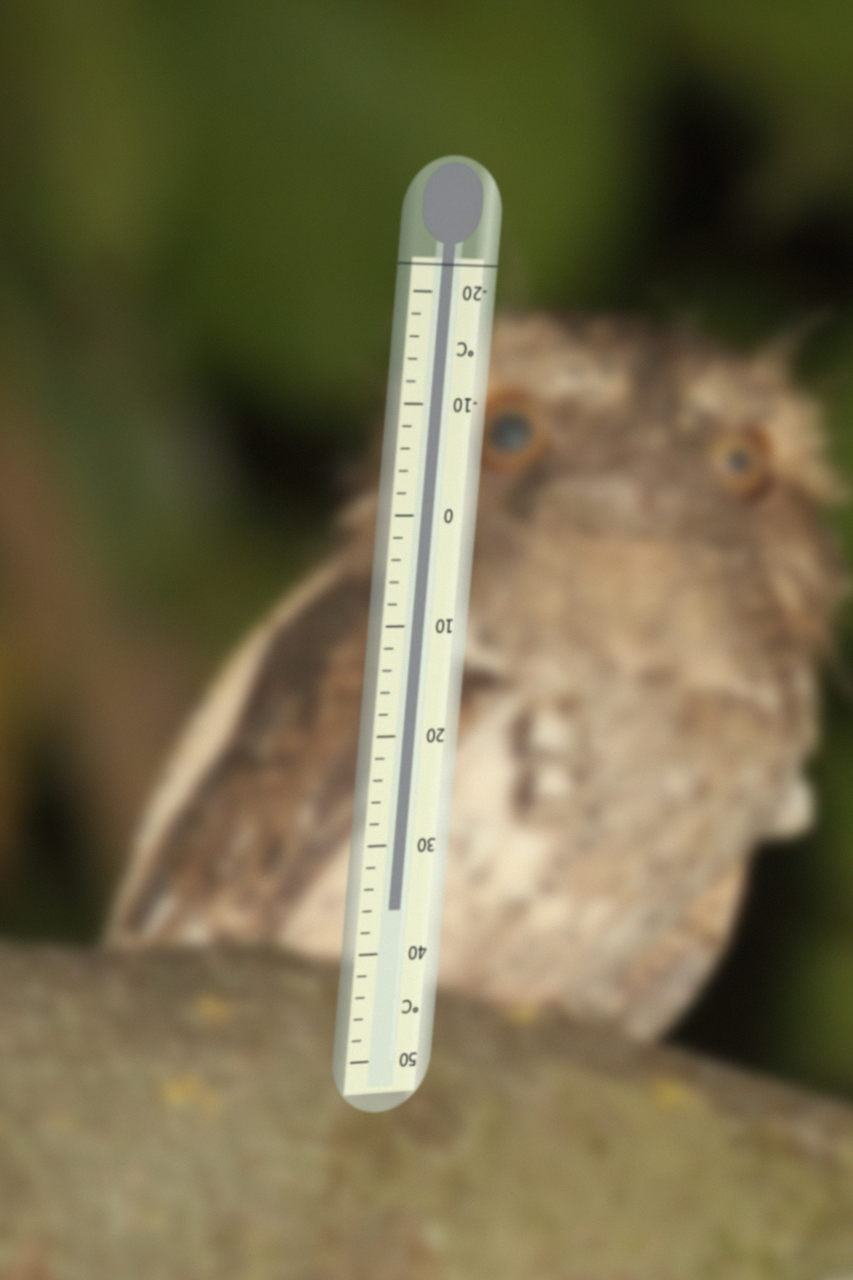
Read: 36 (°C)
